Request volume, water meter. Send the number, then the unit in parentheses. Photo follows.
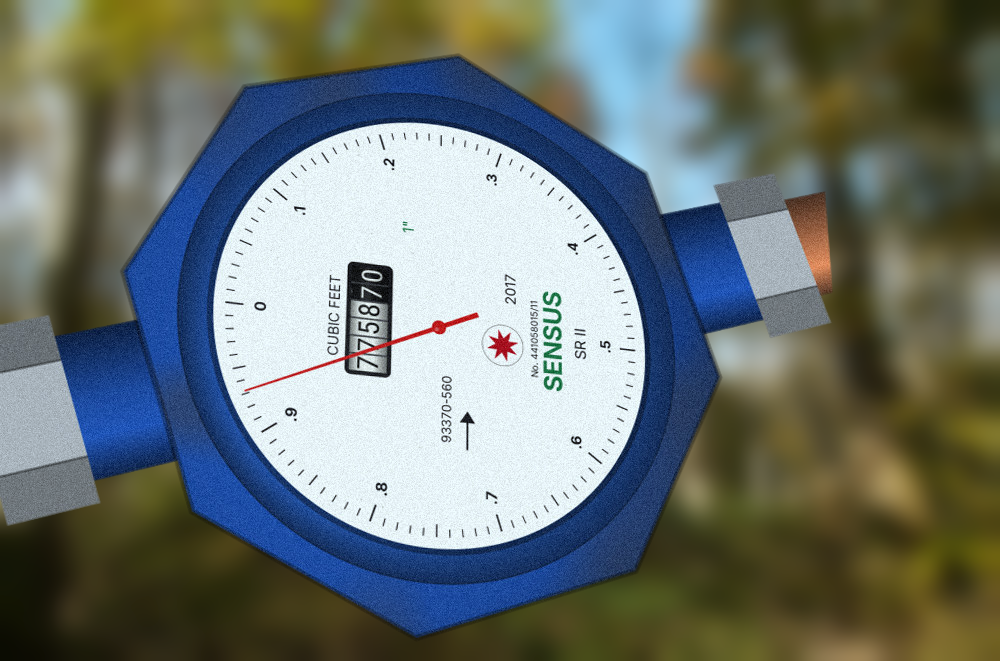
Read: 775869.93 (ft³)
